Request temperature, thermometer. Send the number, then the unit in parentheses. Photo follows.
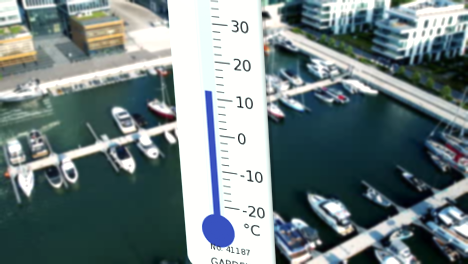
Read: 12 (°C)
